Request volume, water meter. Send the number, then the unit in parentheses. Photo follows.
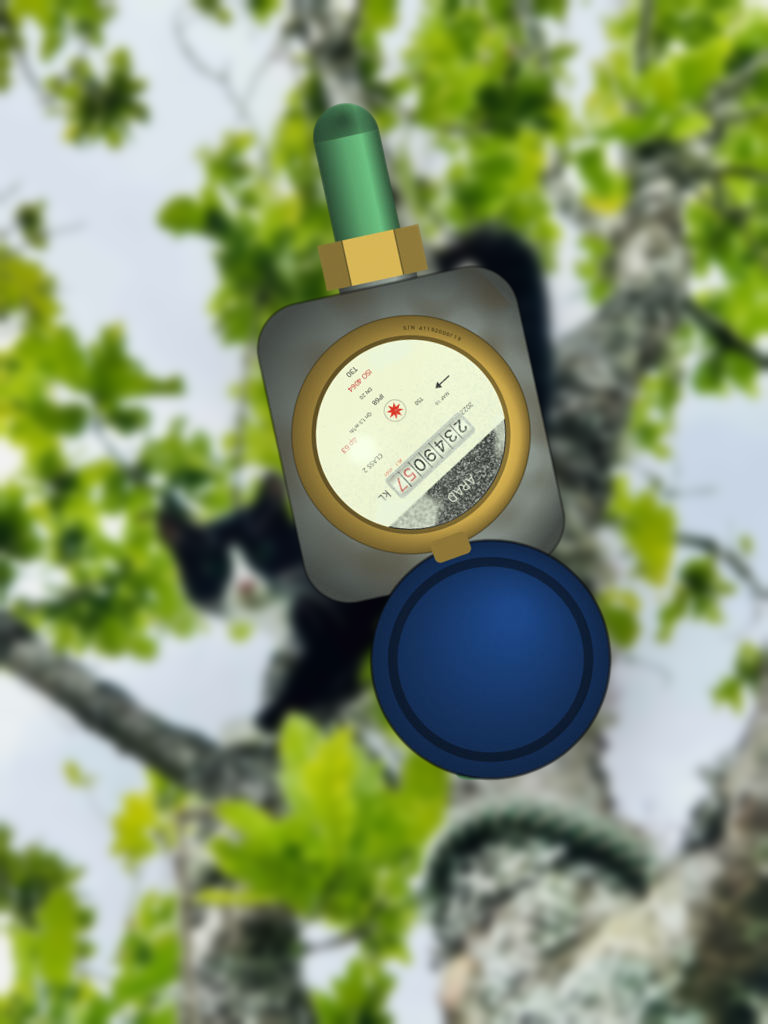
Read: 23490.57 (kL)
